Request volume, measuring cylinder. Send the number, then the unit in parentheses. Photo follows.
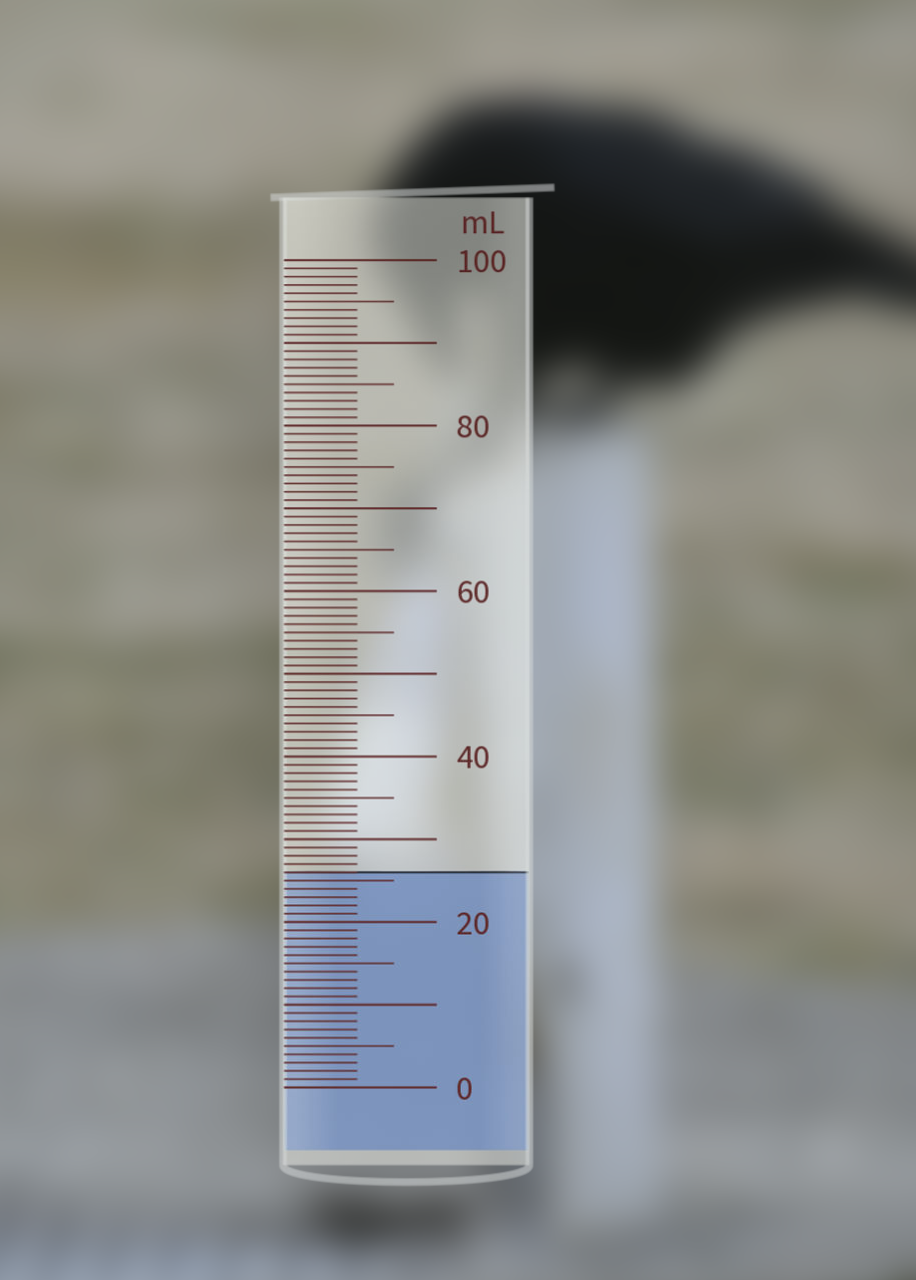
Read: 26 (mL)
